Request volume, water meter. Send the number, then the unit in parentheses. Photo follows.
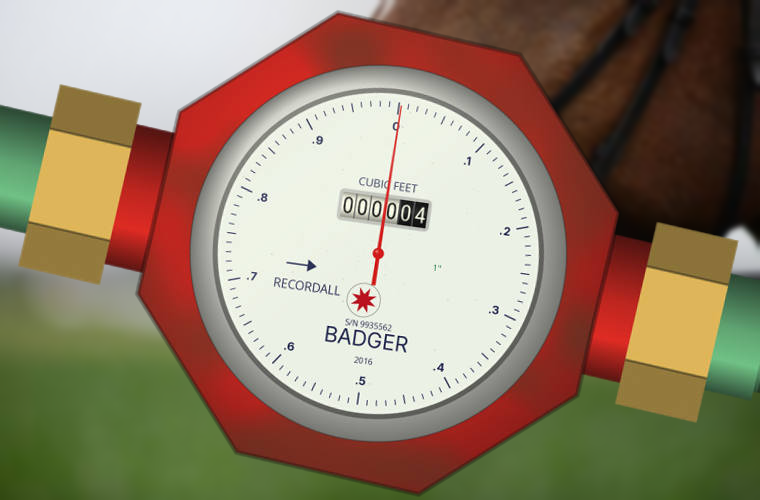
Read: 4.00 (ft³)
